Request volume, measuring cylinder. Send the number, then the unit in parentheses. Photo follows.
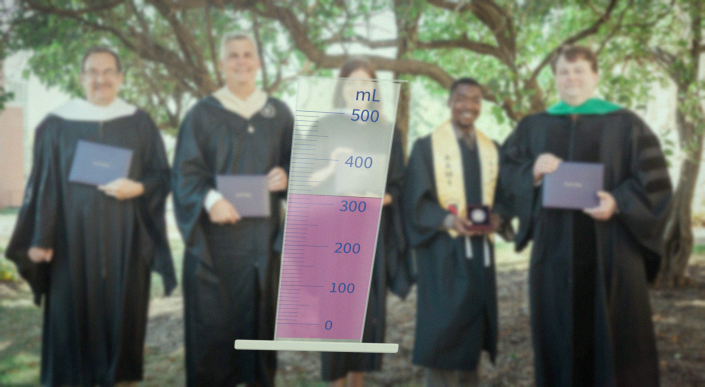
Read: 320 (mL)
